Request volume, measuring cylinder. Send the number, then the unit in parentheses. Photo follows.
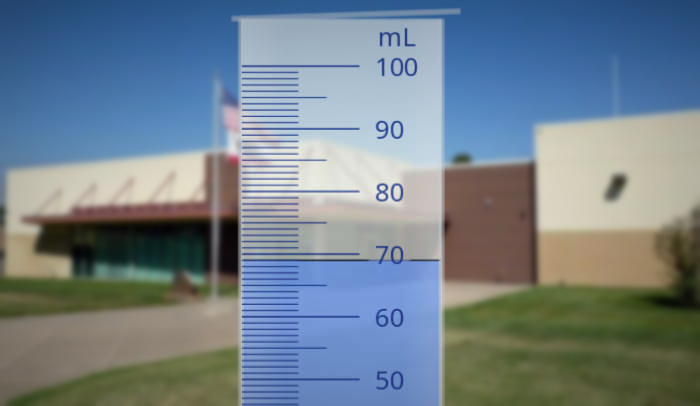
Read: 69 (mL)
